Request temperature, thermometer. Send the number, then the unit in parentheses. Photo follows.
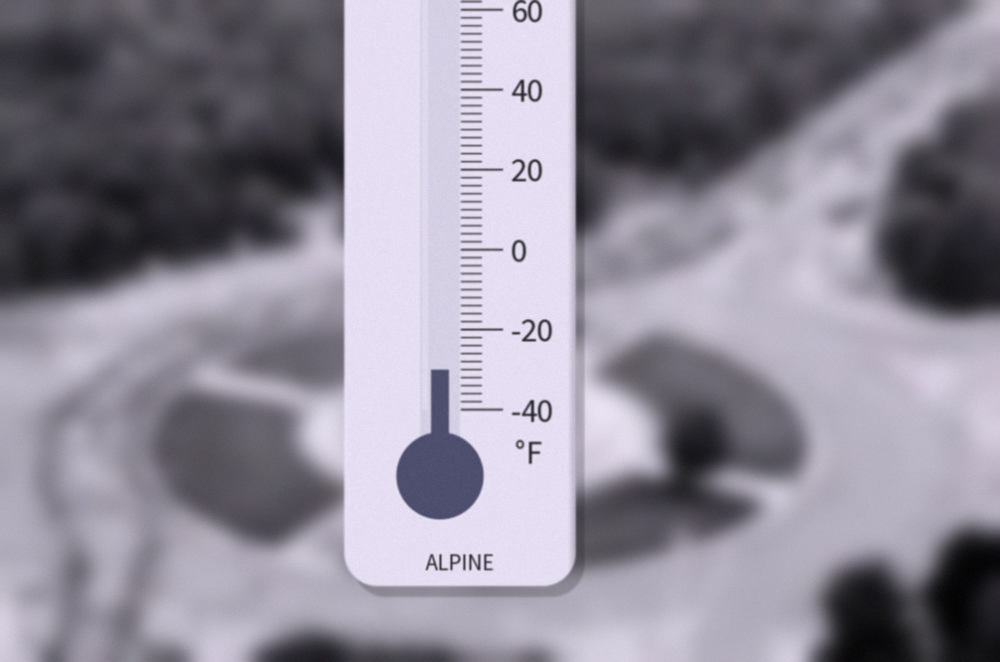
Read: -30 (°F)
